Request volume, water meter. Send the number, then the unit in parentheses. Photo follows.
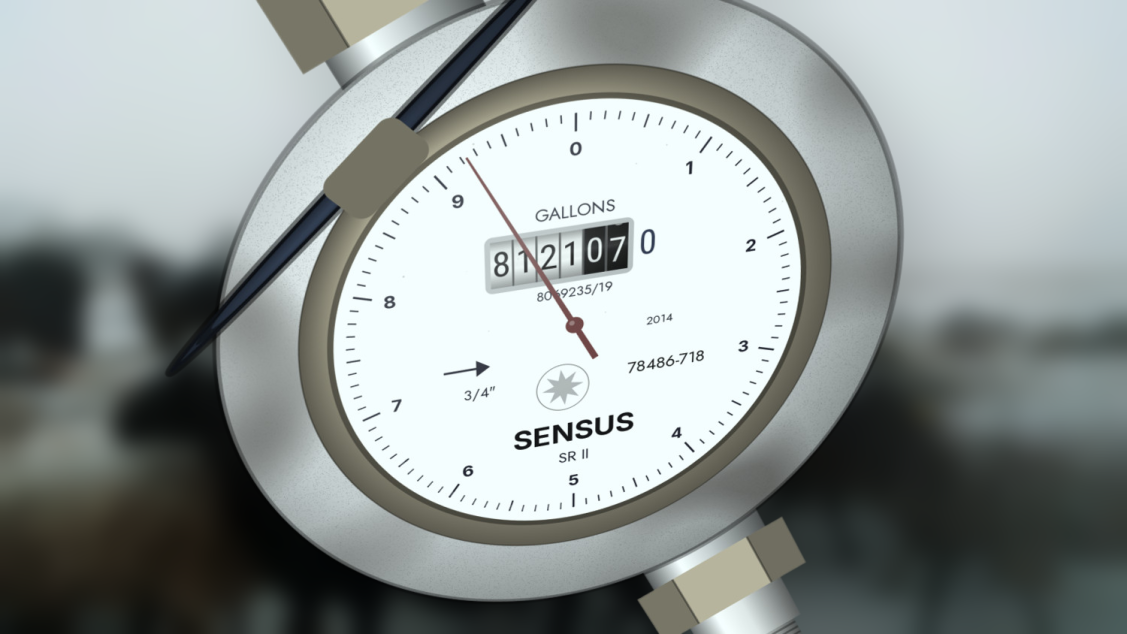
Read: 8121069.2 (gal)
